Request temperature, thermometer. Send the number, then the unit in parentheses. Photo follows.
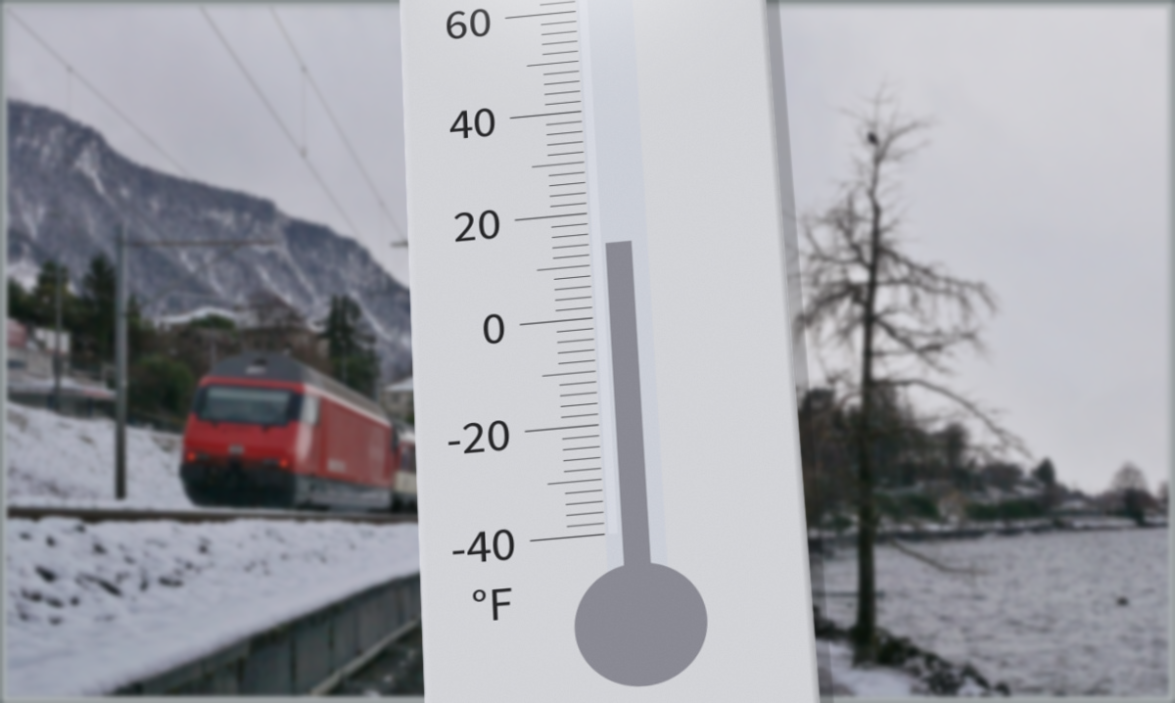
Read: 14 (°F)
